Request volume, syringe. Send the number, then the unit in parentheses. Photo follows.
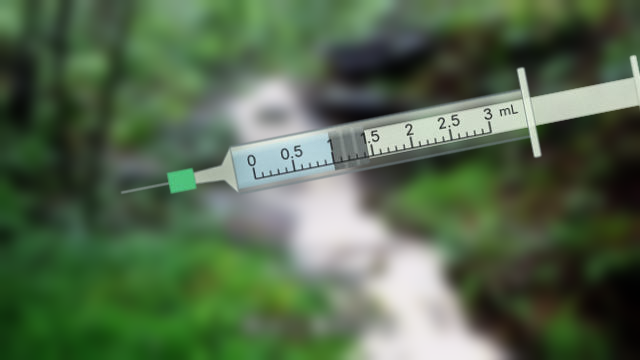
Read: 1 (mL)
